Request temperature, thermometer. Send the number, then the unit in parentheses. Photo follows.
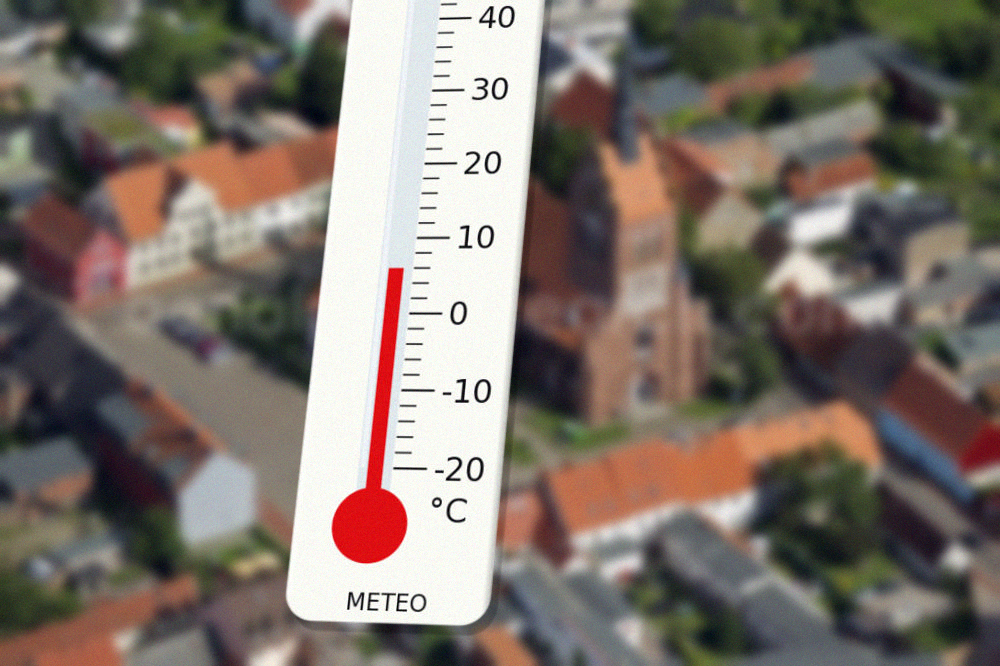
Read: 6 (°C)
